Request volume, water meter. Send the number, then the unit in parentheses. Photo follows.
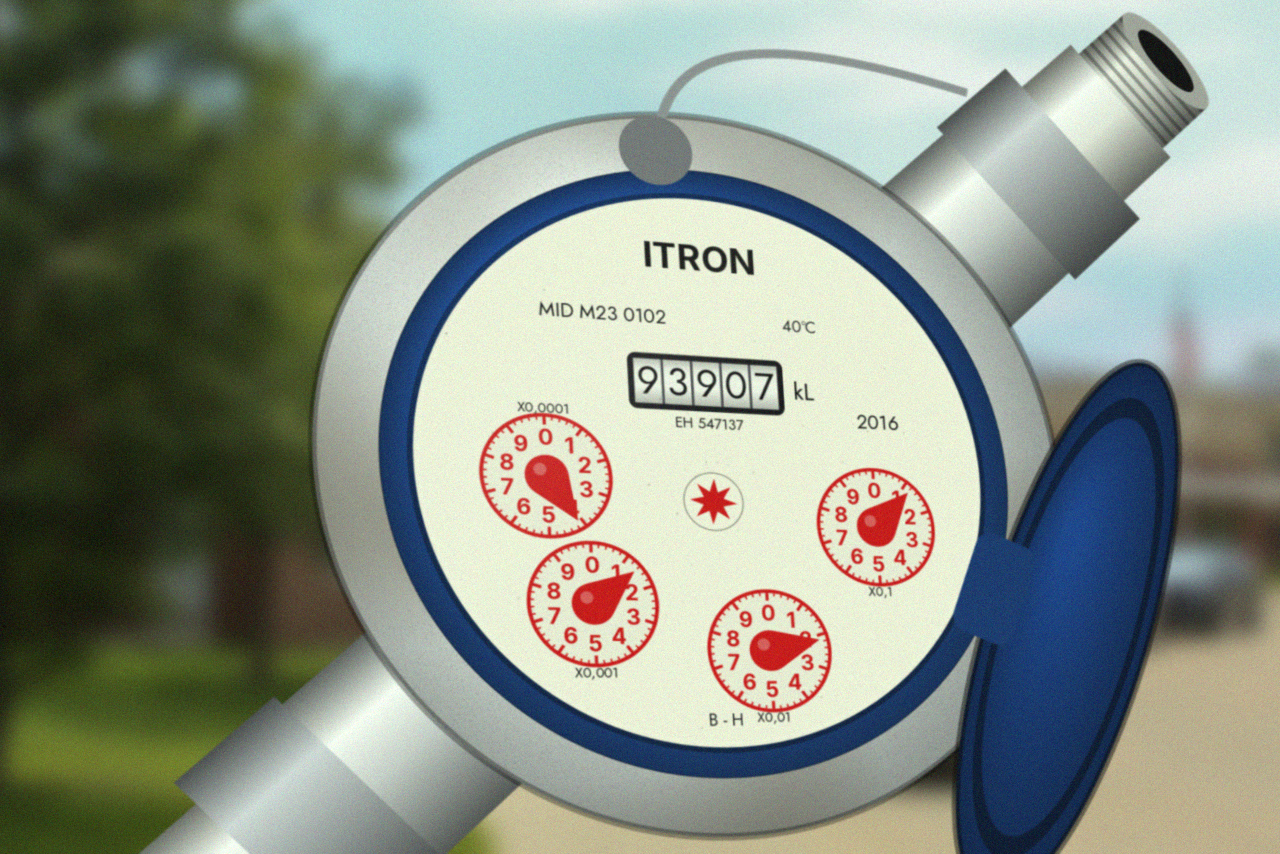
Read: 93907.1214 (kL)
